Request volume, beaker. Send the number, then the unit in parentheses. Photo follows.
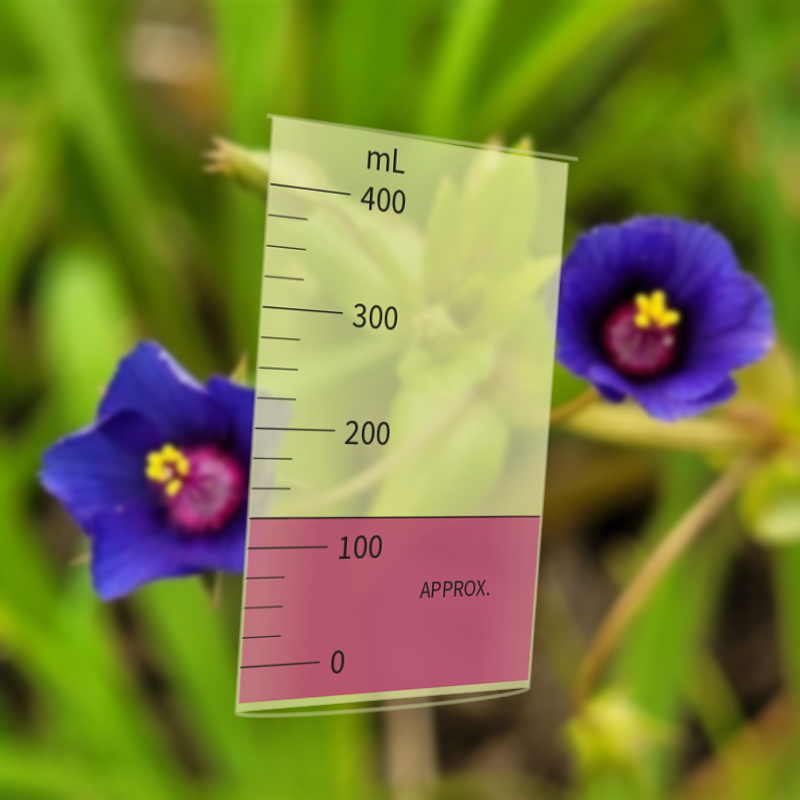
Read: 125 (mL)
